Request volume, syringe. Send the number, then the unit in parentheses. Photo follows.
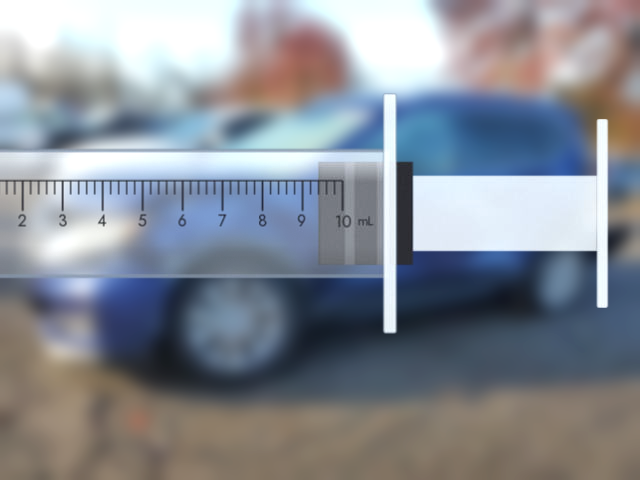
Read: 9.4 (mL)
